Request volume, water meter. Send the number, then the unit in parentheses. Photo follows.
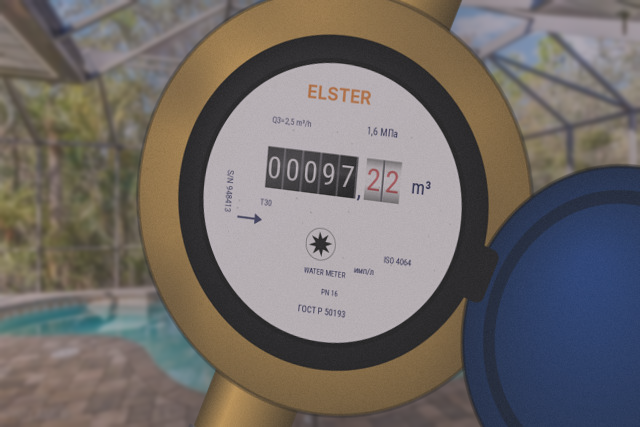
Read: 97.22 (m³)
